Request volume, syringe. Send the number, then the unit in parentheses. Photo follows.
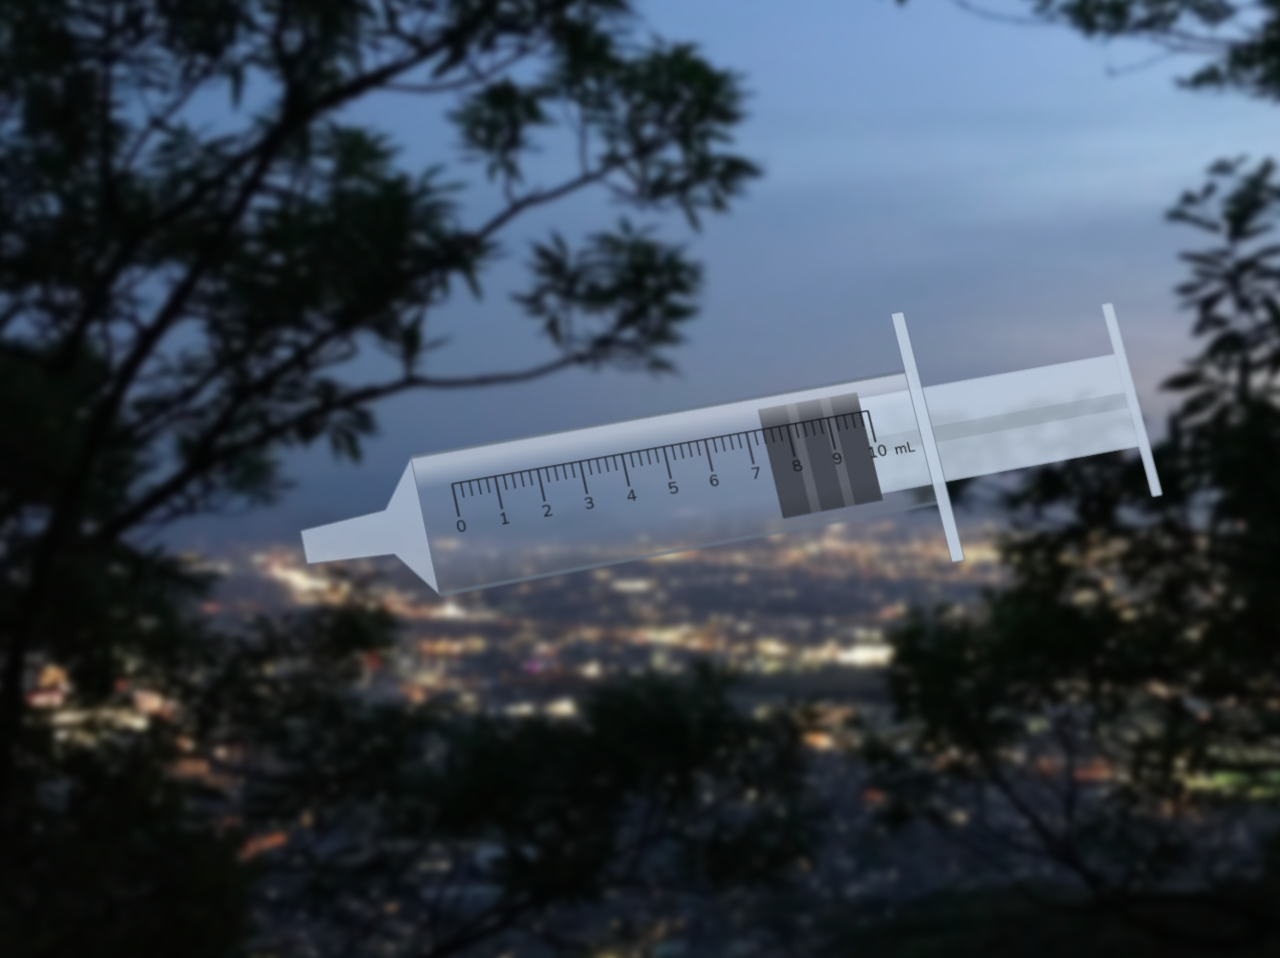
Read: 7.4 (mL)
